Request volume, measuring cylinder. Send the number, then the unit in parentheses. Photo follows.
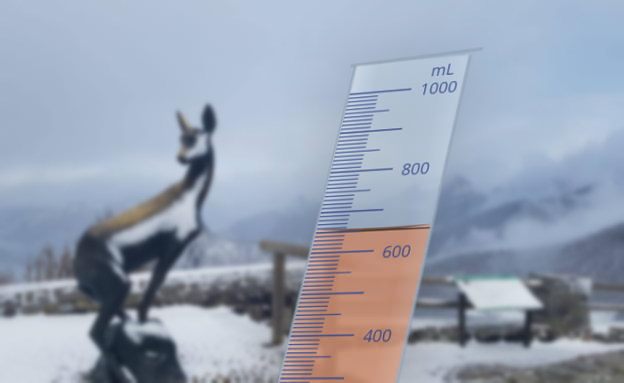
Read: 650 (mL)
